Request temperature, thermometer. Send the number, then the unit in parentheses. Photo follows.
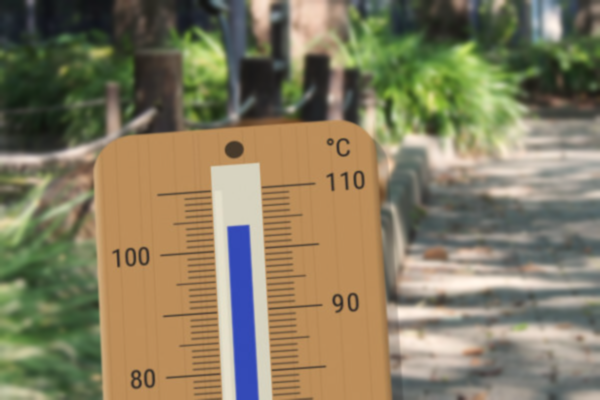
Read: 104 (°C)
